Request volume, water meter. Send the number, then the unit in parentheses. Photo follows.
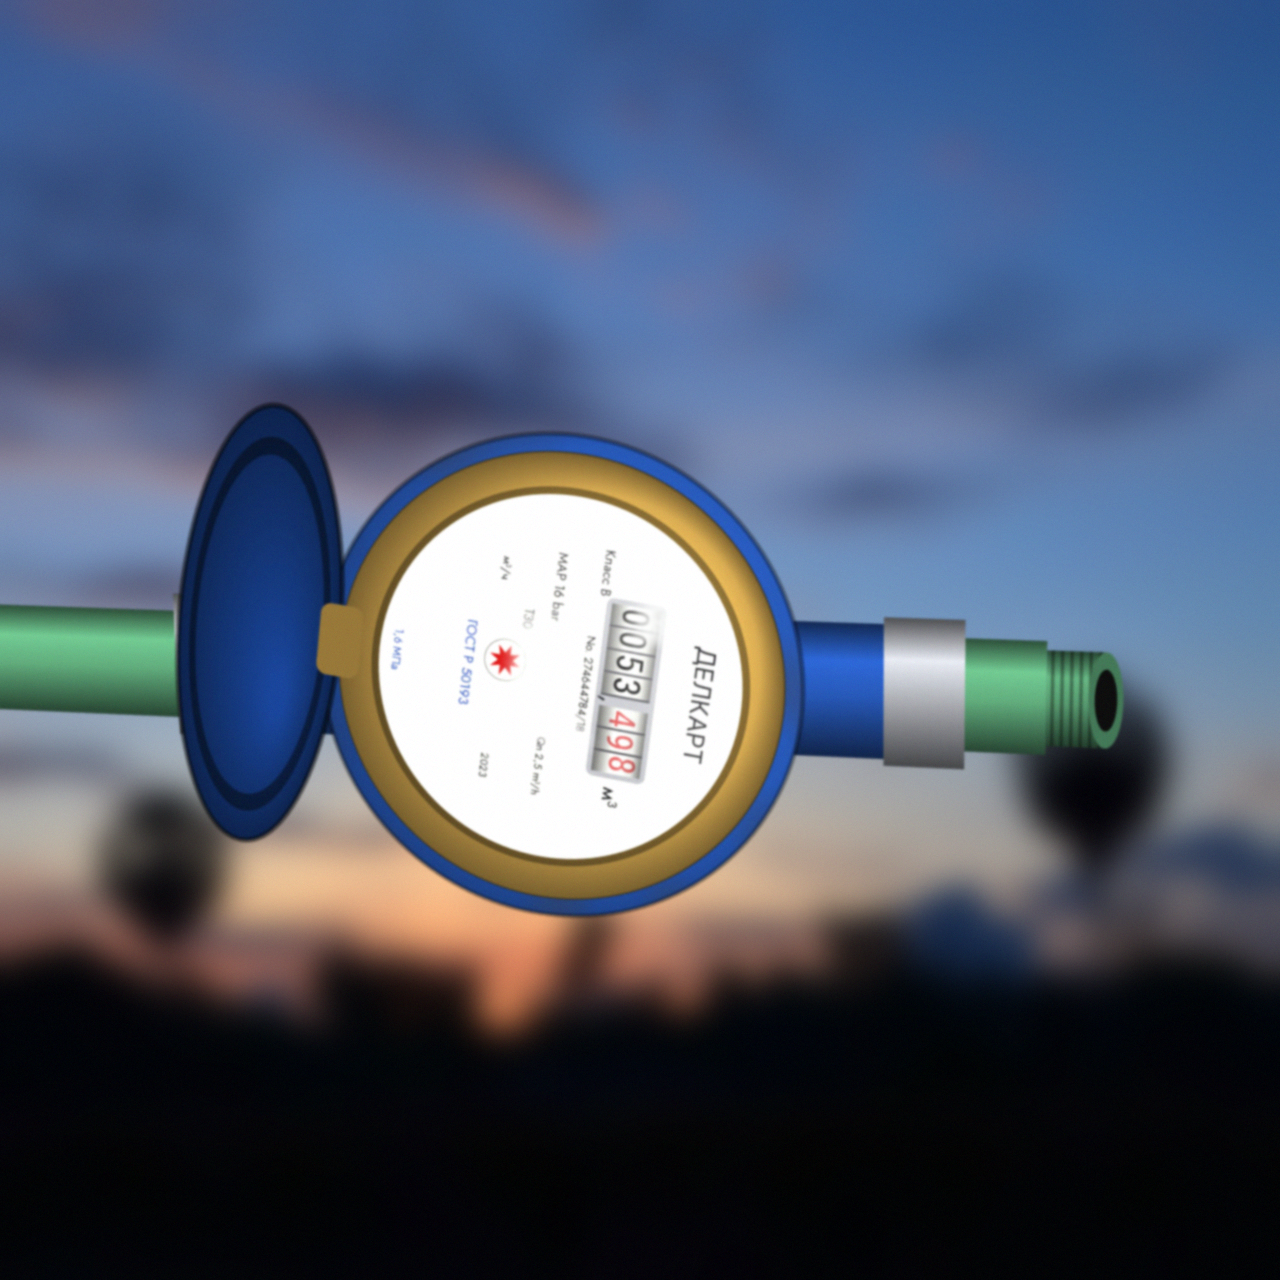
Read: 53.498 (m³)
